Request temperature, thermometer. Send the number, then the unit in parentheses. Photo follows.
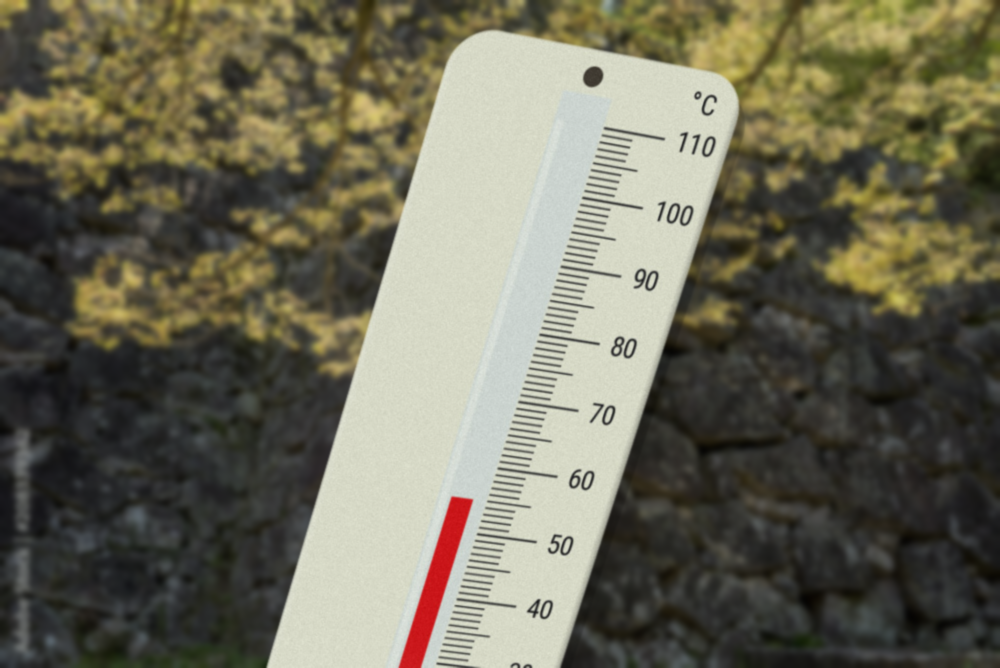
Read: 55 (°C)
